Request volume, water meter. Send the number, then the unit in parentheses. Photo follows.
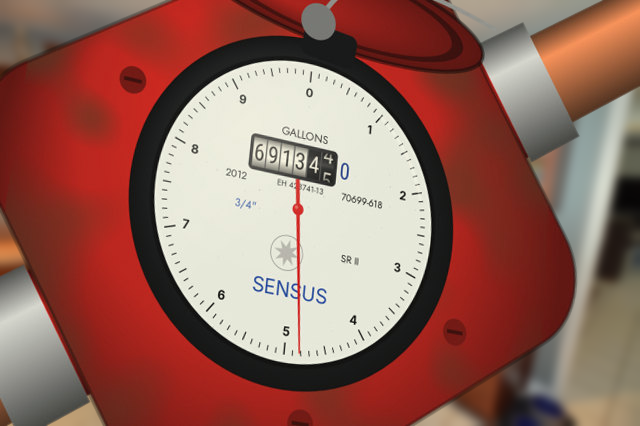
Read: 6913444.8 (gal)
